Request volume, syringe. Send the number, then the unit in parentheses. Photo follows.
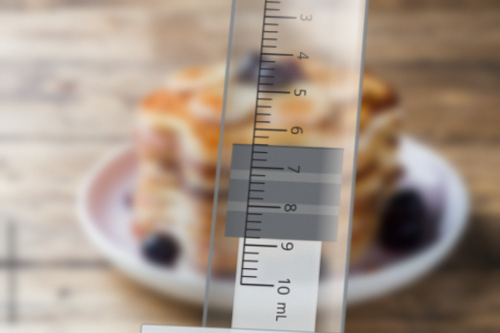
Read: 6.4 (mL)
